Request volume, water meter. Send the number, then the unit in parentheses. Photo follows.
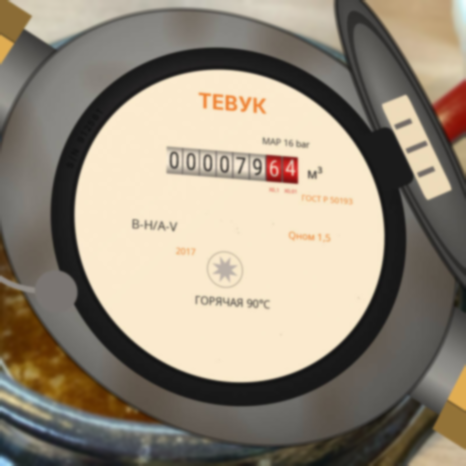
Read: 79.64 (m³)
